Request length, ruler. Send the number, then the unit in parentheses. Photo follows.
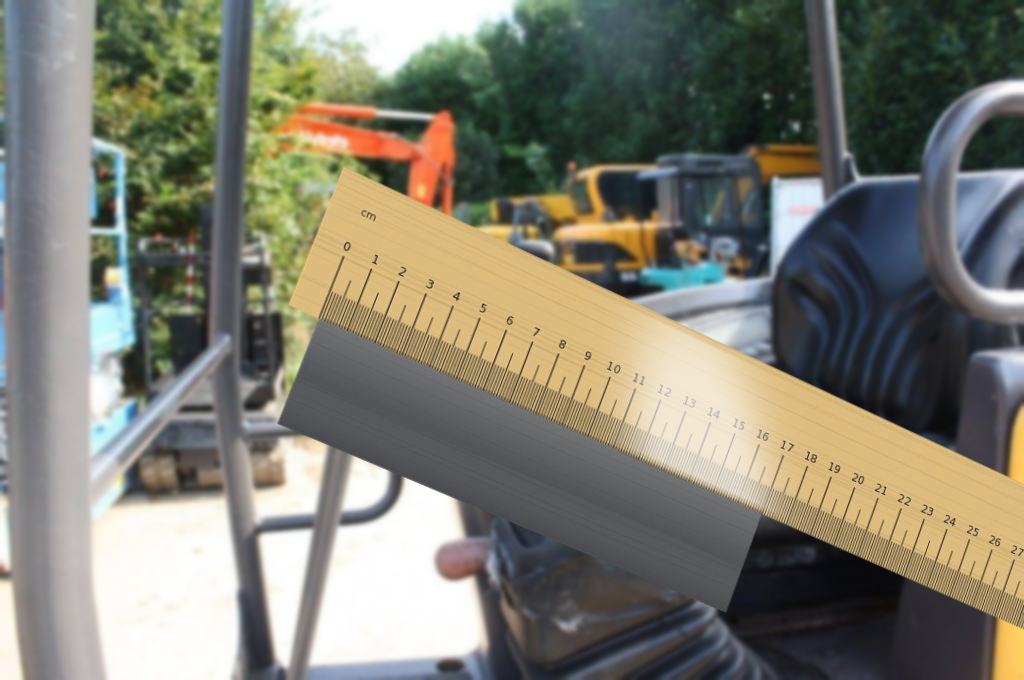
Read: 17 (cm)
